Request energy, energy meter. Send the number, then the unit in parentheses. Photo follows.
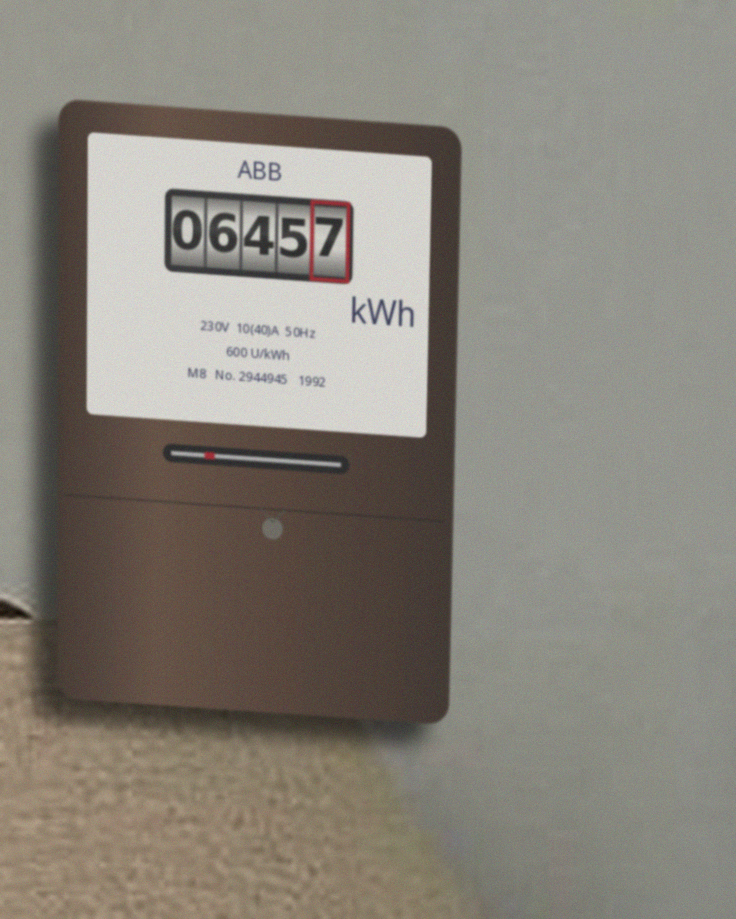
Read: 645.7 (kWh)
